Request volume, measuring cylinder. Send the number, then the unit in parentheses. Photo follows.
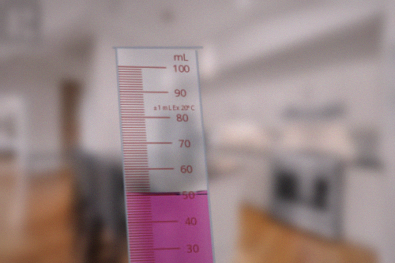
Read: 50 (mL)
